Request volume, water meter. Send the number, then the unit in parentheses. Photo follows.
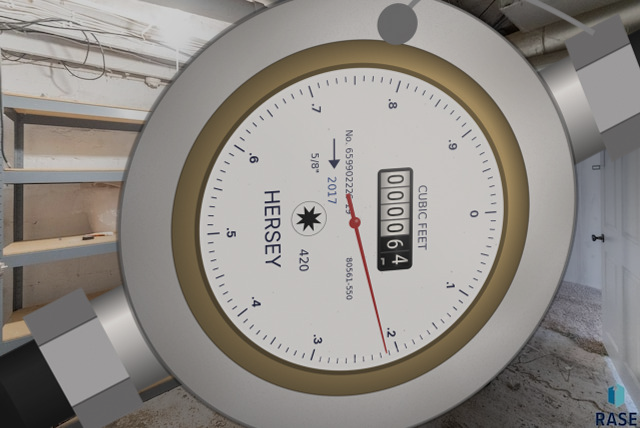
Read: 64.21 (ft³)
